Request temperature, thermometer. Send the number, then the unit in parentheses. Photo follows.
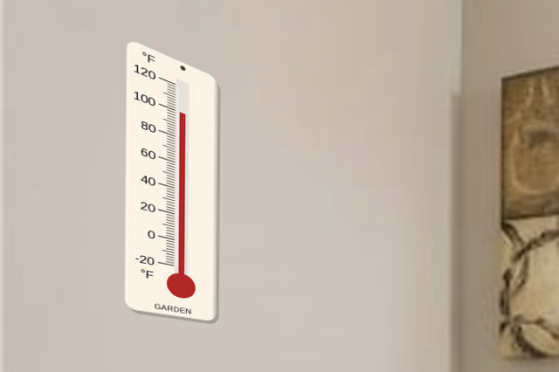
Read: 100 (°F)
